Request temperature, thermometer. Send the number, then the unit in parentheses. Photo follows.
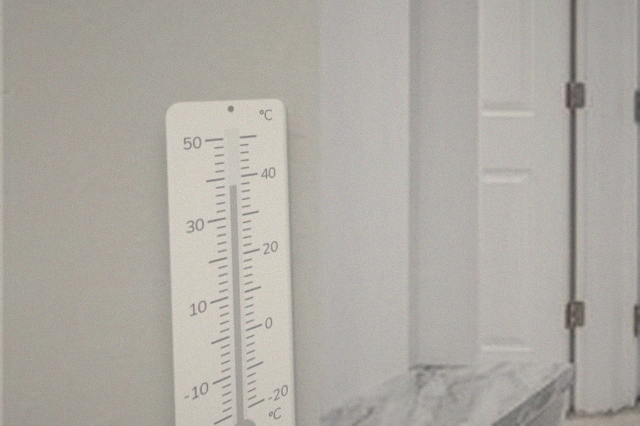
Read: 38 (°C)
